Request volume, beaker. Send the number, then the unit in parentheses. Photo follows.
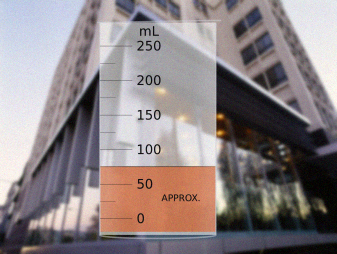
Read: 75 (mL)
